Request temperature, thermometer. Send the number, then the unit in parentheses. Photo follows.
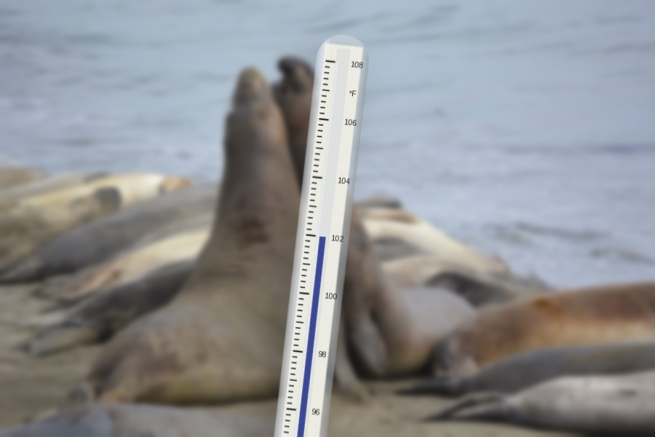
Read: 102 (°F)
